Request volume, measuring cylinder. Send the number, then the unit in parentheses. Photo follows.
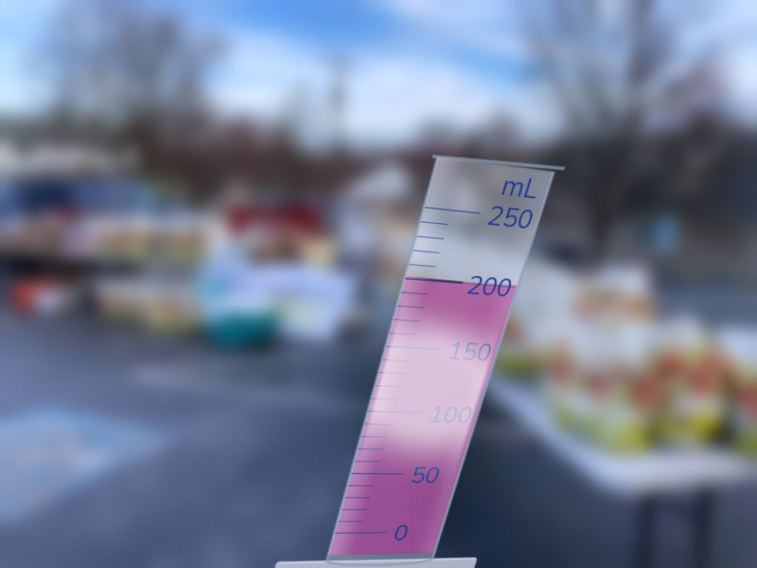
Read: 200 (mL)
